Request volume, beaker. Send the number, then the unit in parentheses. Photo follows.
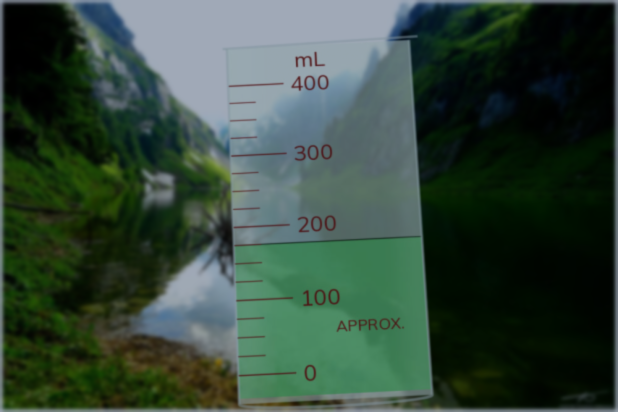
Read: 175 (mL)
